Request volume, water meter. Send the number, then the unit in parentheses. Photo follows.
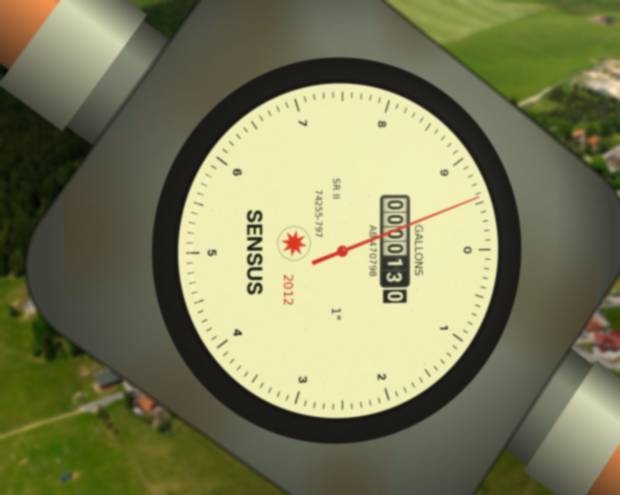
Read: 129.4 (gal)
